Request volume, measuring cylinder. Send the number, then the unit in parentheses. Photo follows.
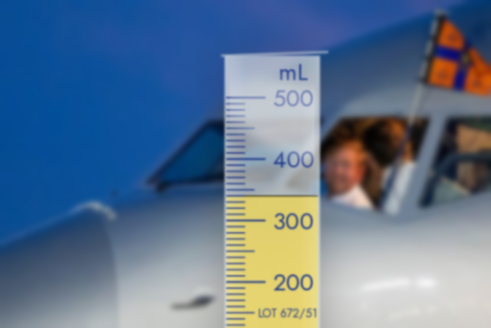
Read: 340 (mL)
